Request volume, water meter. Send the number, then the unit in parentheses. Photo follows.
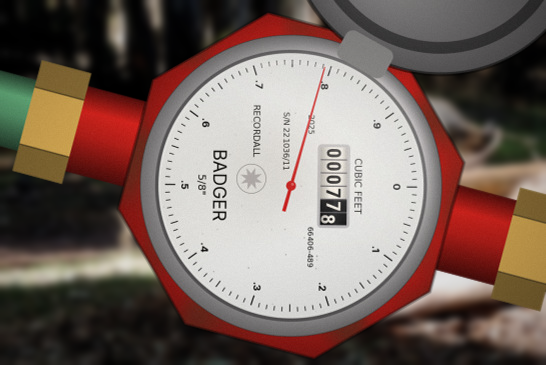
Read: 777.79 (ft³)
